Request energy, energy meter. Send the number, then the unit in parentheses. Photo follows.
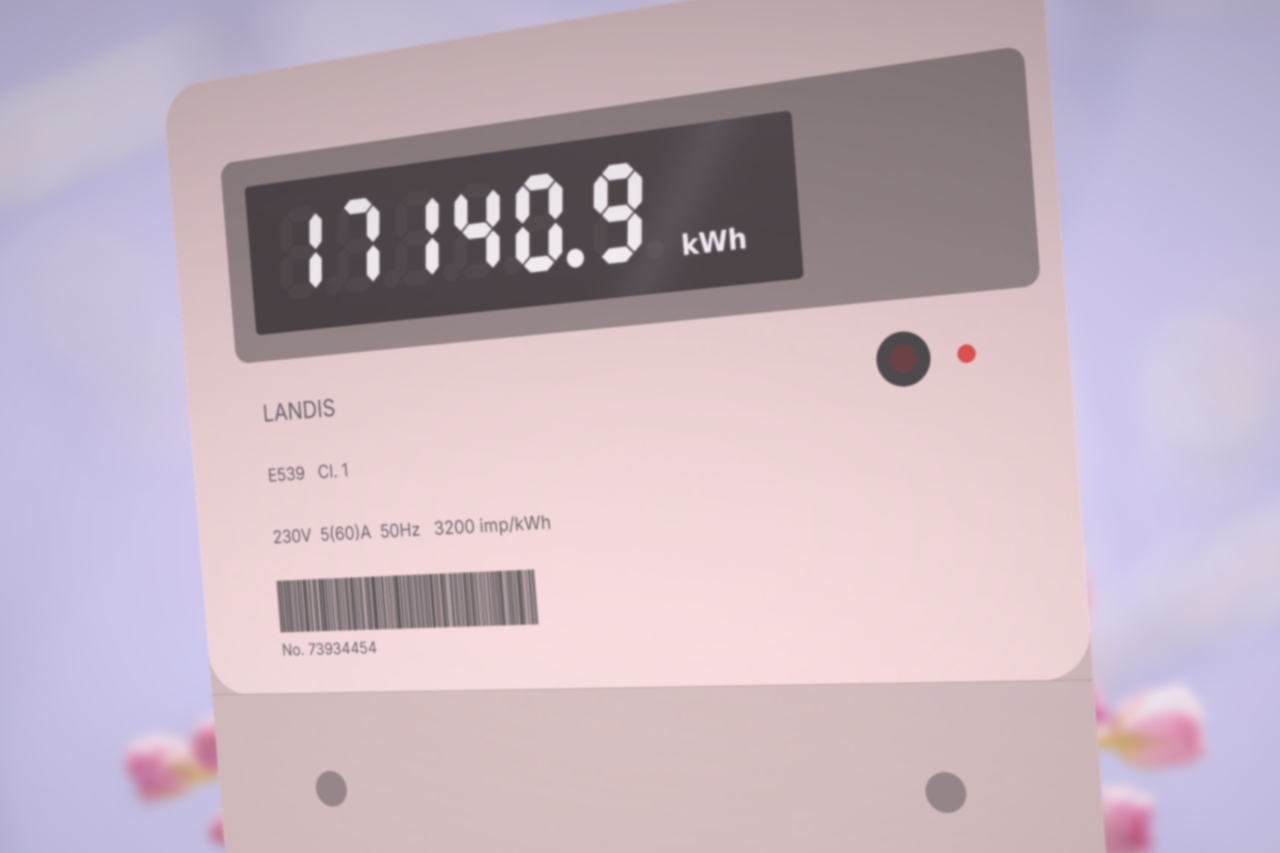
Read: 17140.9 (kWh)
